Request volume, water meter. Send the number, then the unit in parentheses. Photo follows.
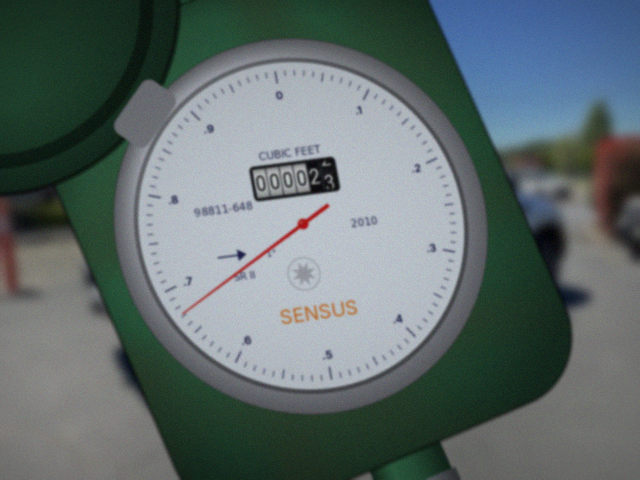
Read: 22.67 (ft³)
